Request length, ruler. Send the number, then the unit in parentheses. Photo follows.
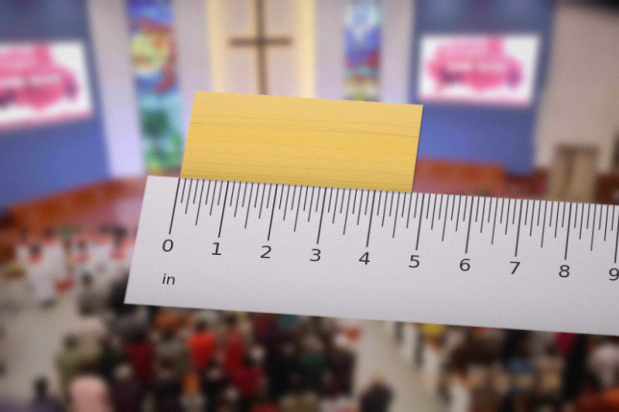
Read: 4.75 (in)
